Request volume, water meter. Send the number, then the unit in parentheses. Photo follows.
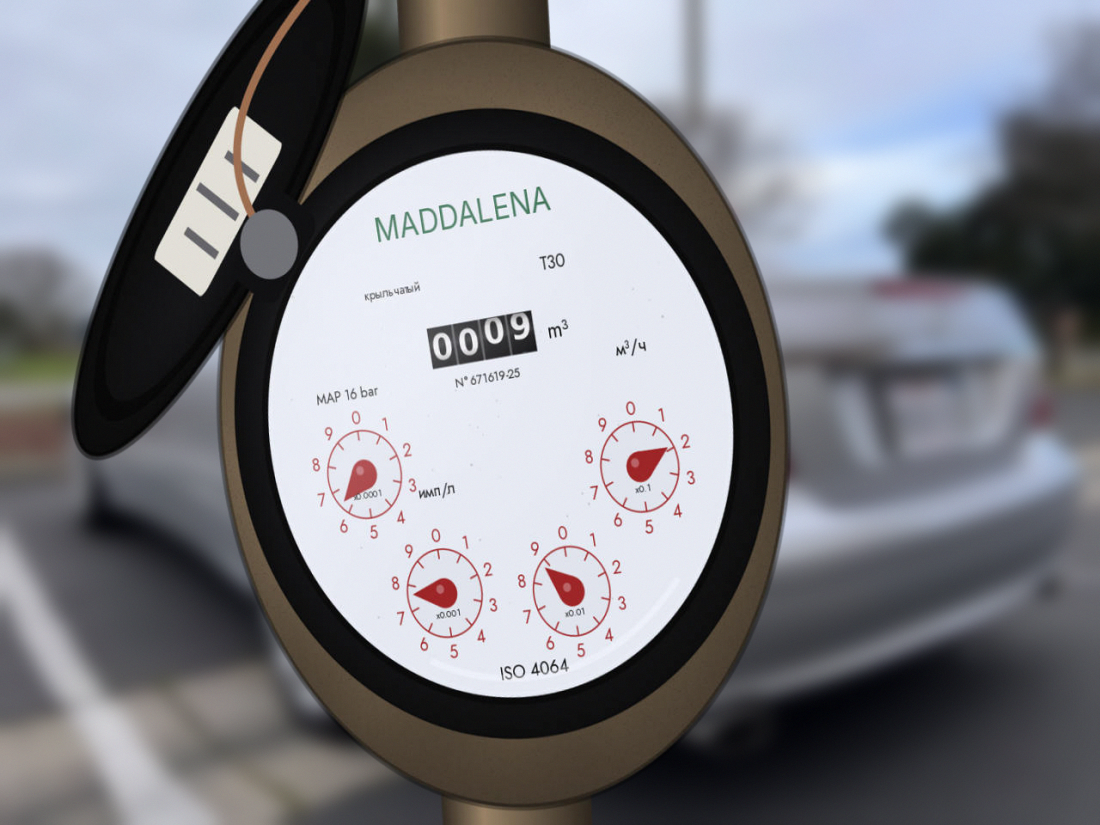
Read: 9.1876 (m³)
